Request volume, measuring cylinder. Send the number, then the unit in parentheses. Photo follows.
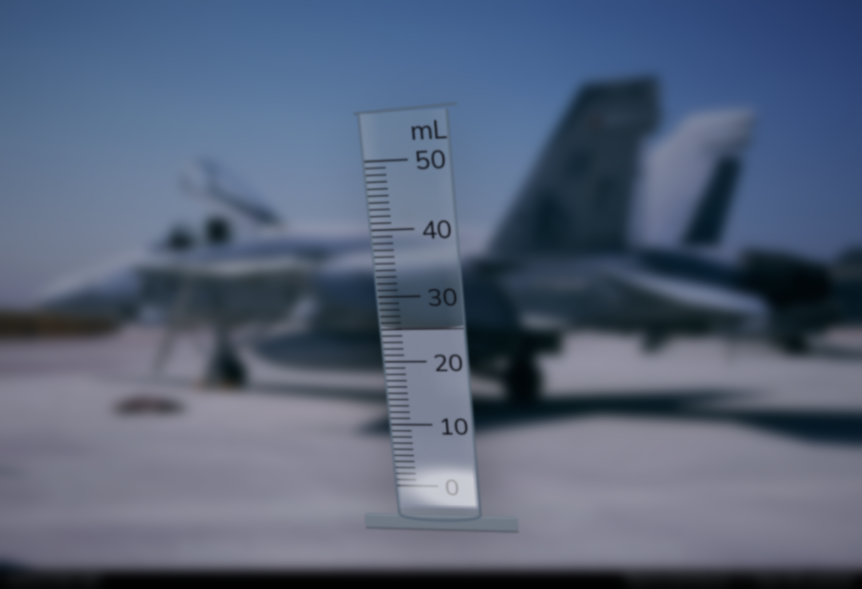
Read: 25 (mL)
